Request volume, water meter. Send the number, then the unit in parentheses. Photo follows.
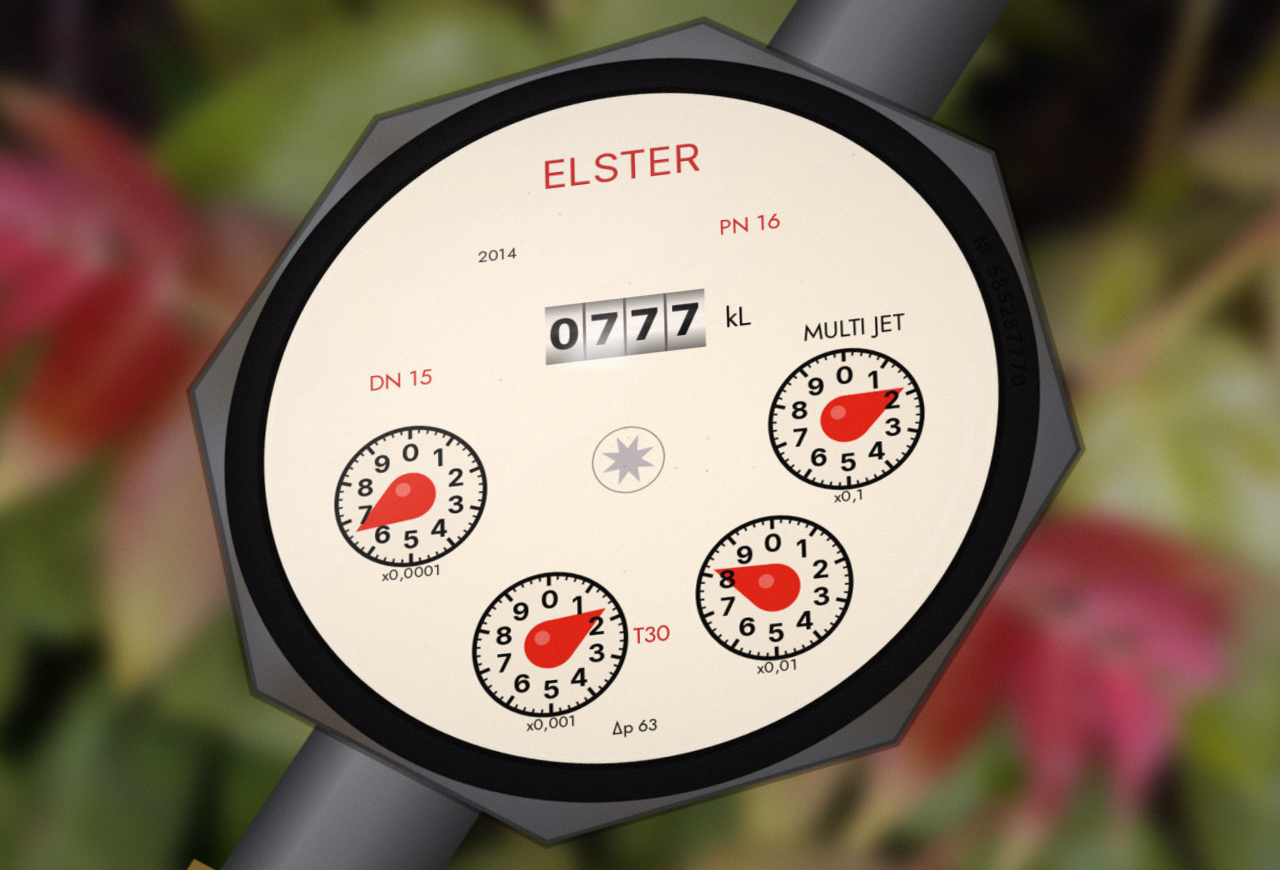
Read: 777.1816 (kL)
